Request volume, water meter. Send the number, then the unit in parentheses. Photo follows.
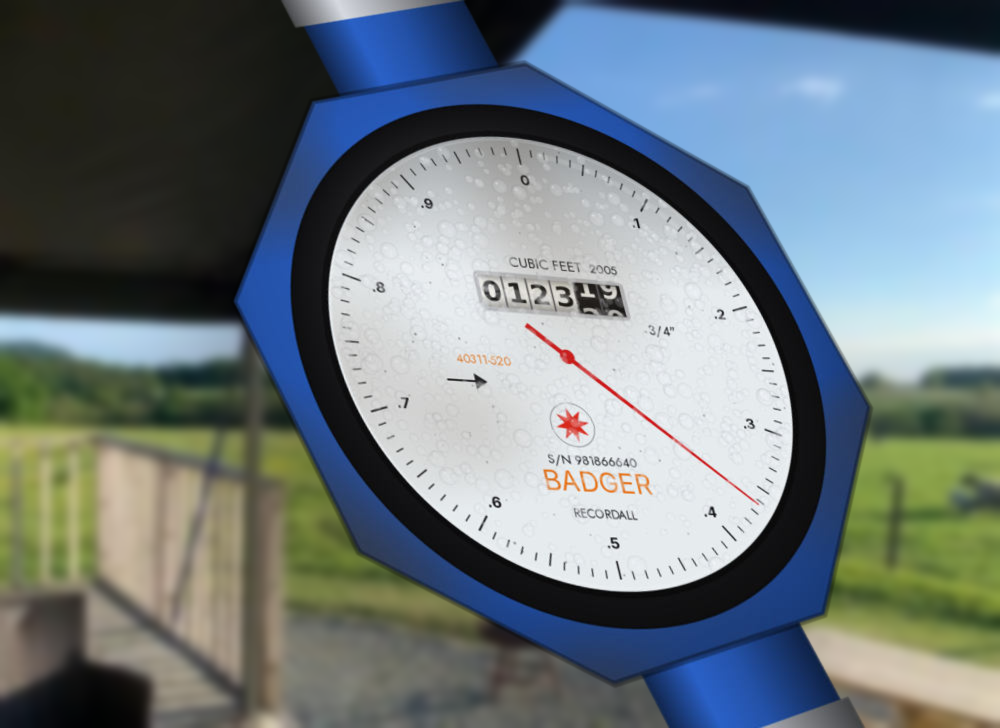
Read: 12319.36 (ft³)
